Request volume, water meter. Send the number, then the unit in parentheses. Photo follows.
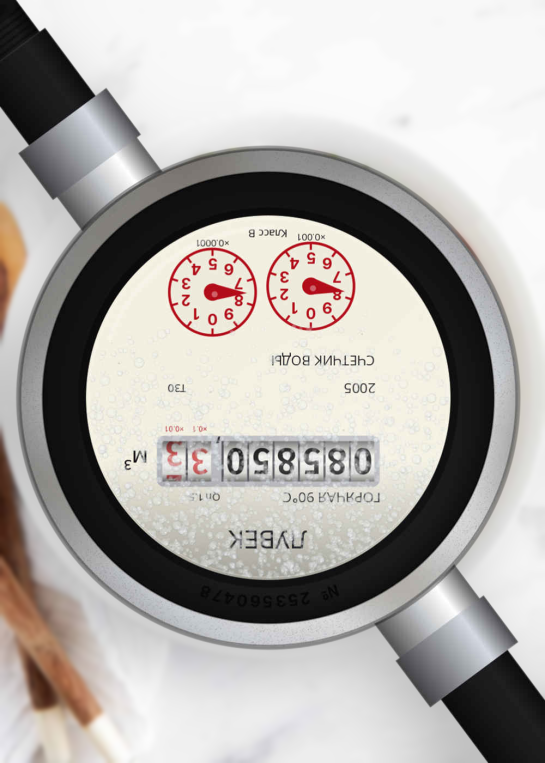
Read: 85850.3277 (m³)
